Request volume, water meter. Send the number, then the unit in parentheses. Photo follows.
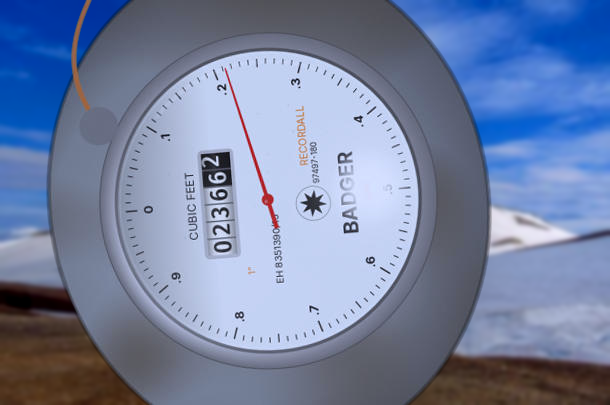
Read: 23662.21 (ft³)
